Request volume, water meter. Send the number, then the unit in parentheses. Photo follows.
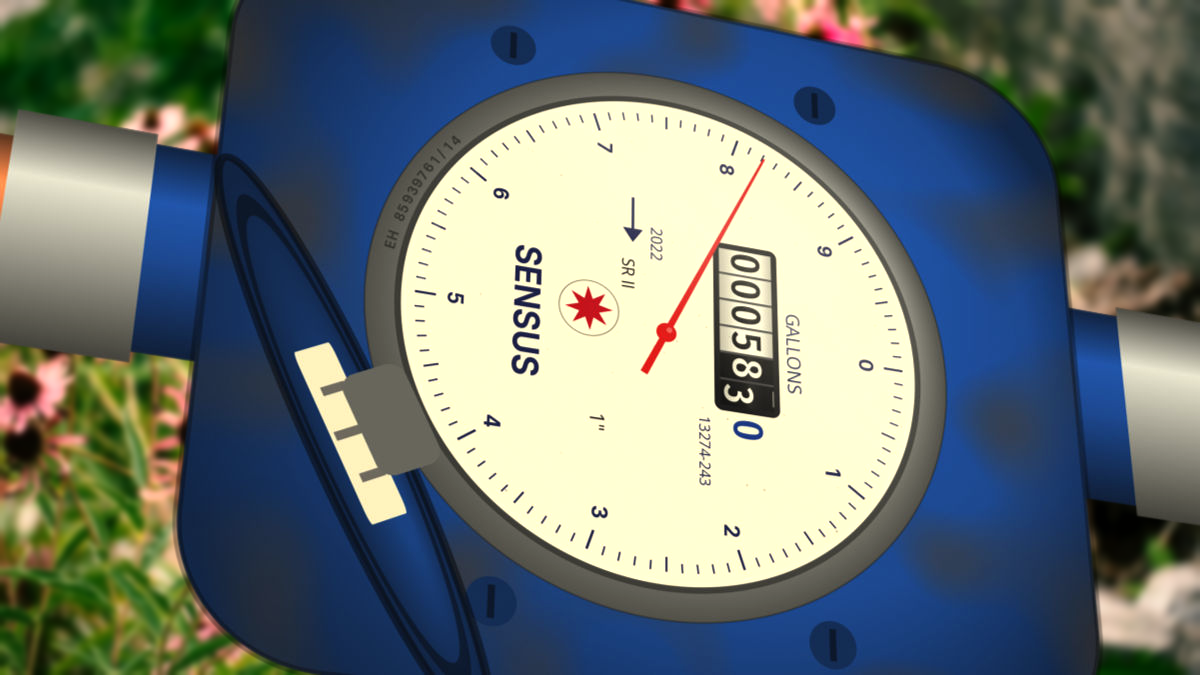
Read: 5828.2 (gal)
